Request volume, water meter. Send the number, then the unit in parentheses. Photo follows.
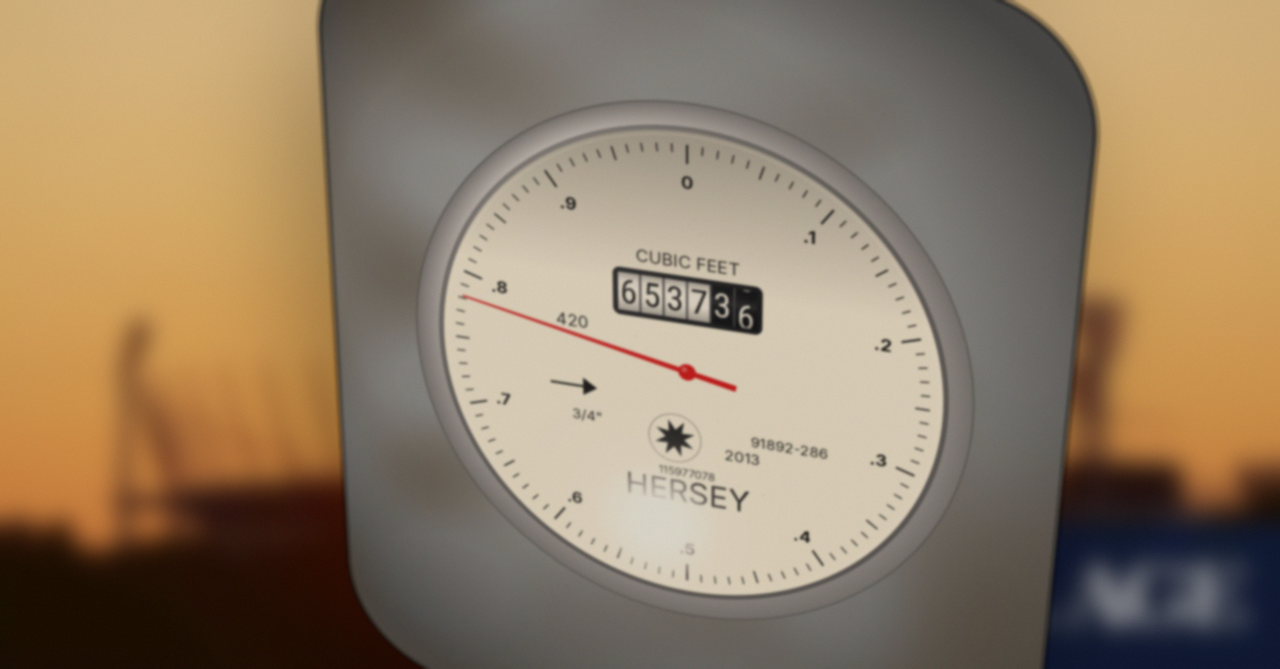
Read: 653735.78 (ft³)
